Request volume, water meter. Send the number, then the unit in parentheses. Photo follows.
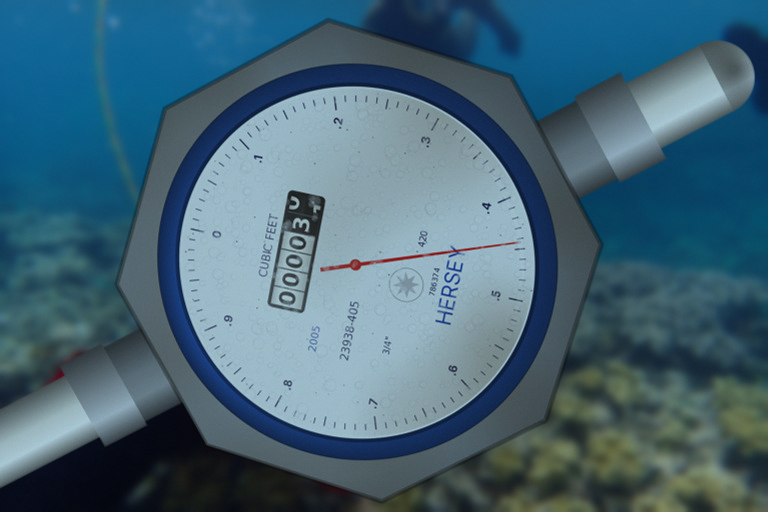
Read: 30.44 (ft³)
